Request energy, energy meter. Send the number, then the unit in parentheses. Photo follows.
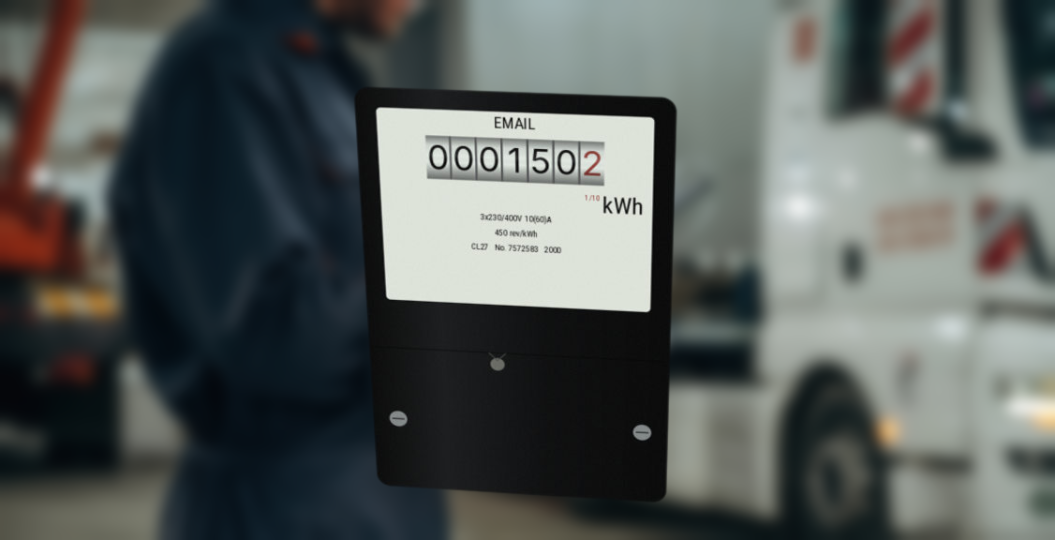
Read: 150.2 (kWh)
